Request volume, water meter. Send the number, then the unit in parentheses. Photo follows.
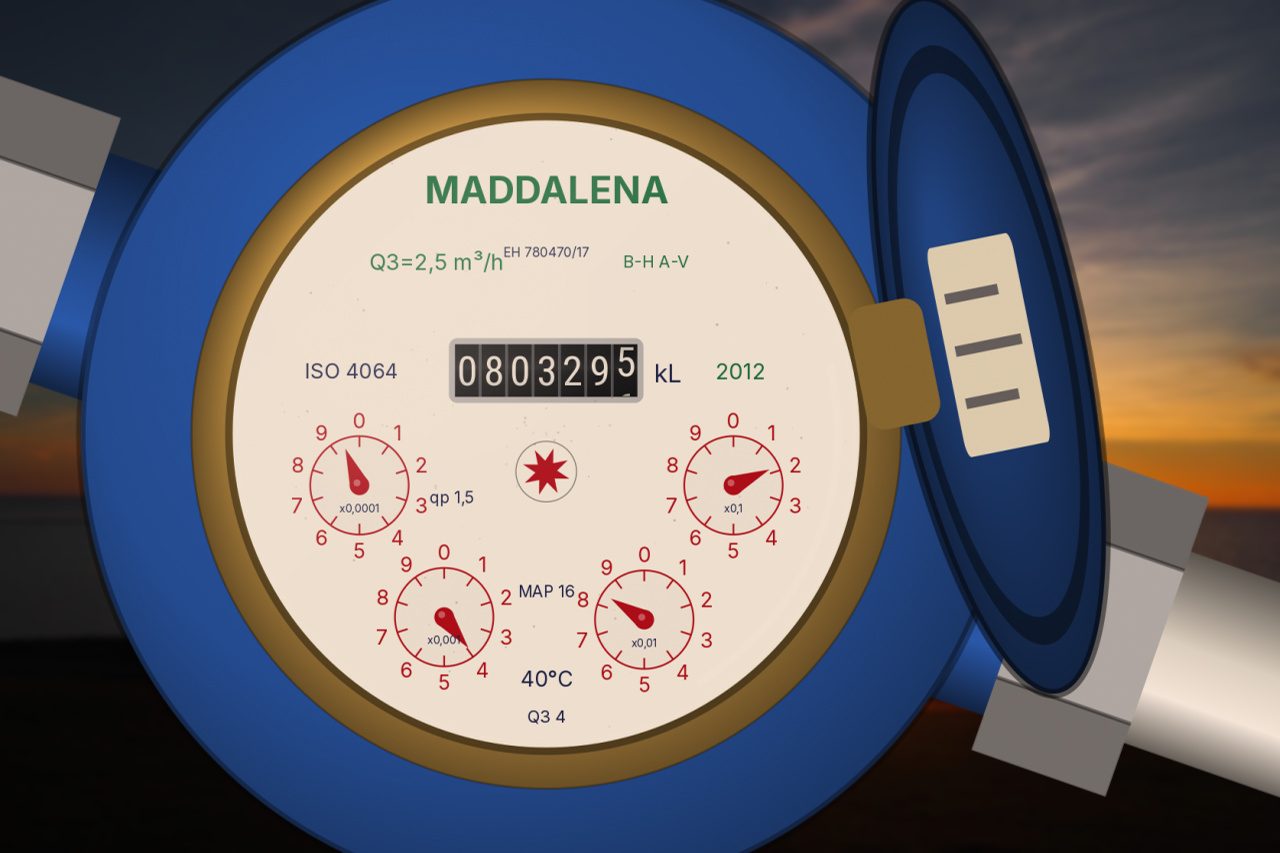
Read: 803295.1839 (kL)
